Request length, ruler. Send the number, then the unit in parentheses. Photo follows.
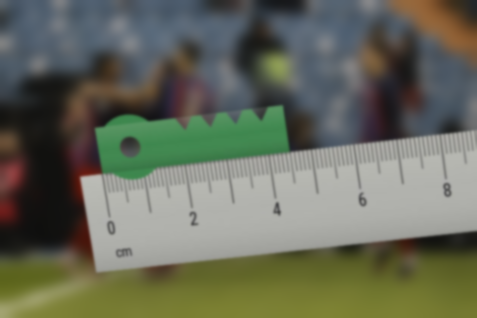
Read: 4.5 (cm)
